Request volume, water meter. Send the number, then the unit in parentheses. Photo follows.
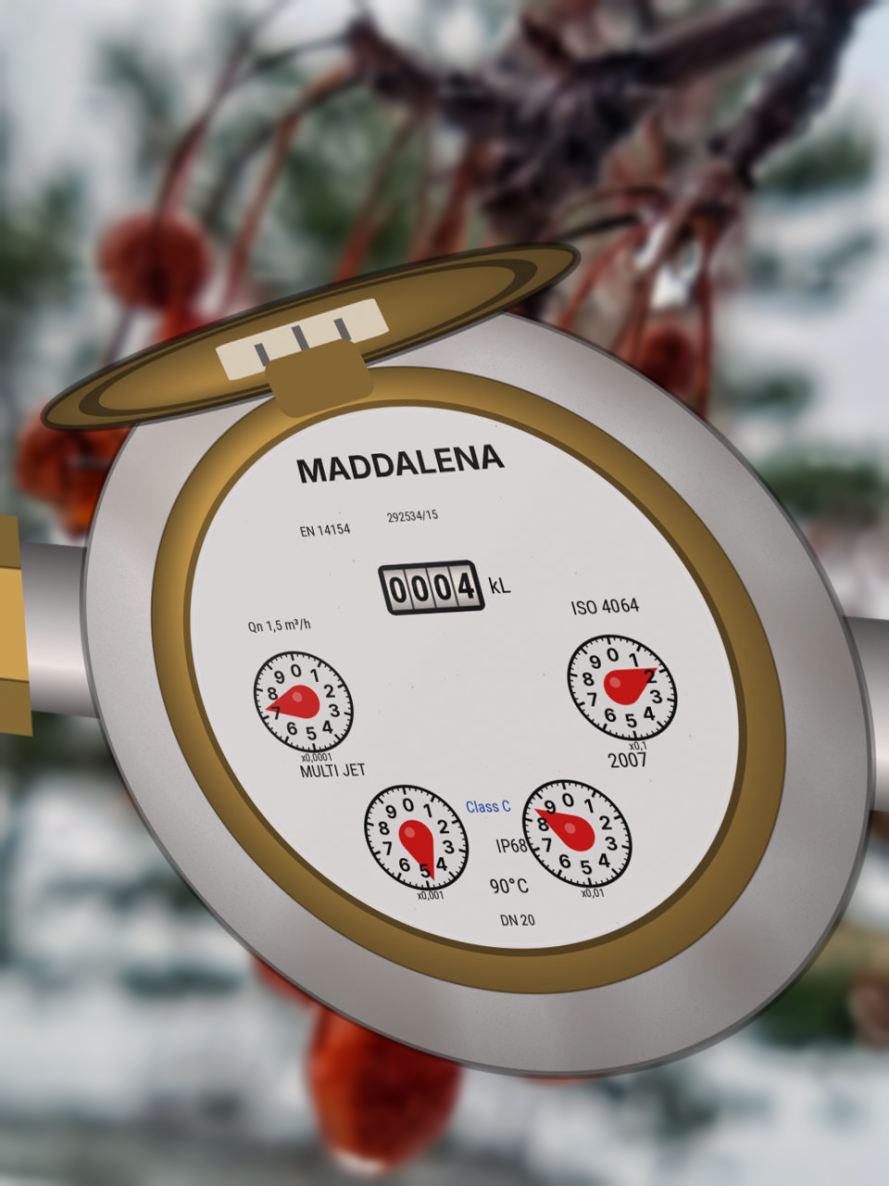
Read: 4.1847 (kL)
